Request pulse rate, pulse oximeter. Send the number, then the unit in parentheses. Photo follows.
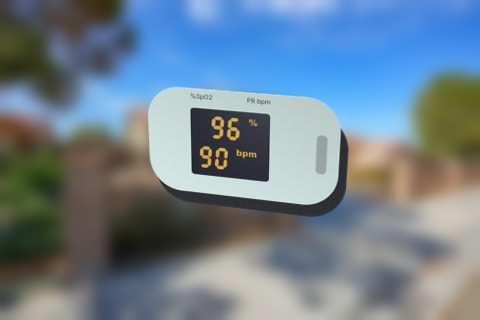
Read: 90 (bpm)
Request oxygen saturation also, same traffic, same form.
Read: 96 (%)
